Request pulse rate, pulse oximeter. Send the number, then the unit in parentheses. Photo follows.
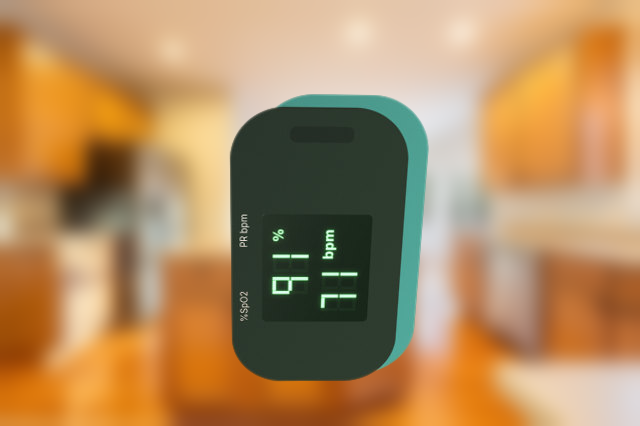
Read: 71 (bpm)
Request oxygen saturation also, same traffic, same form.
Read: 91 (%)
